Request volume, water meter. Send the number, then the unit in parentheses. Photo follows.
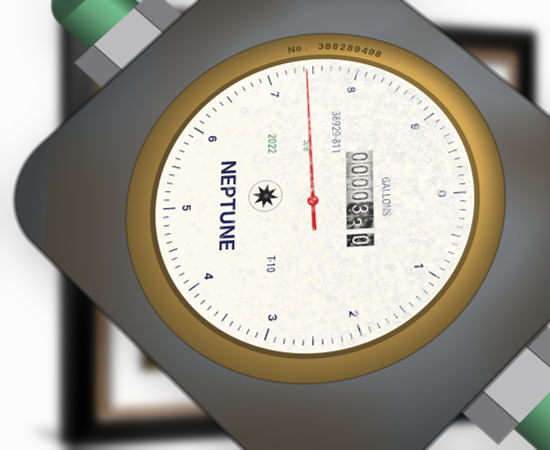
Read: 327.4 (gal)
